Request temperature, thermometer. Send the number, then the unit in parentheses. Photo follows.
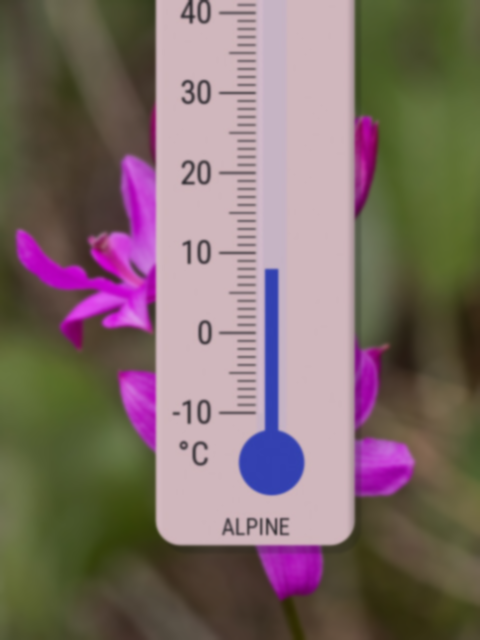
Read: 8 (°C)
